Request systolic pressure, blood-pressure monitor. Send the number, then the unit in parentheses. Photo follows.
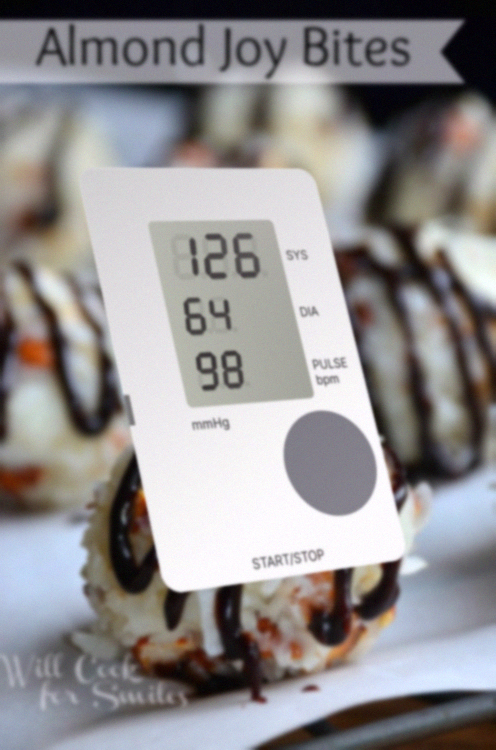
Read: 126 (mmHg)
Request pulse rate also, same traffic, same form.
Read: 98 (bpm)
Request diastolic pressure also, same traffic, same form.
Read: 64 (mmHg)
